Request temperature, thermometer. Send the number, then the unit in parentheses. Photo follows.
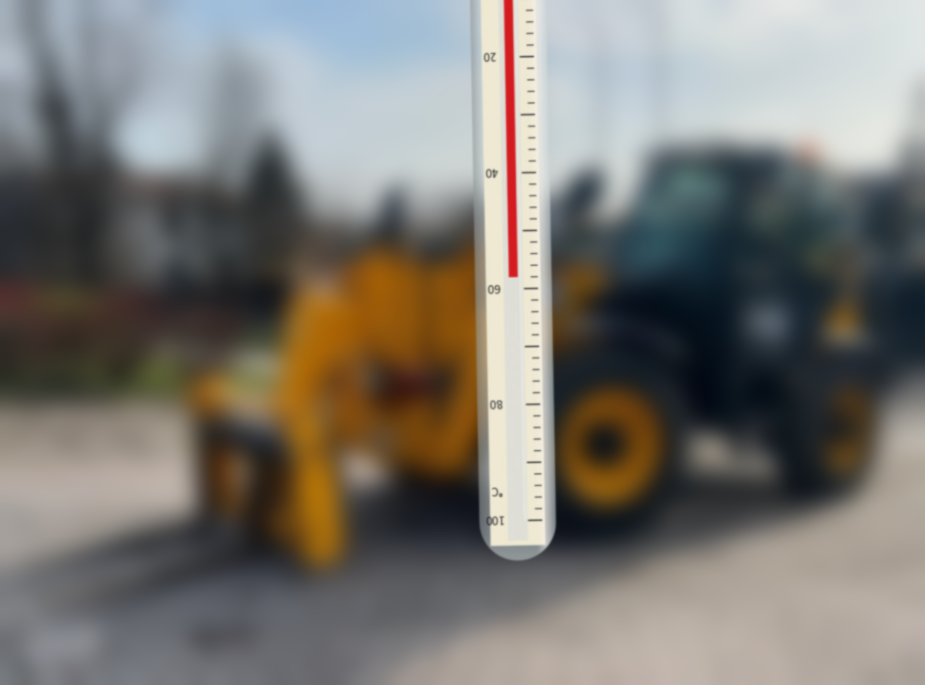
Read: 58 (°C)
